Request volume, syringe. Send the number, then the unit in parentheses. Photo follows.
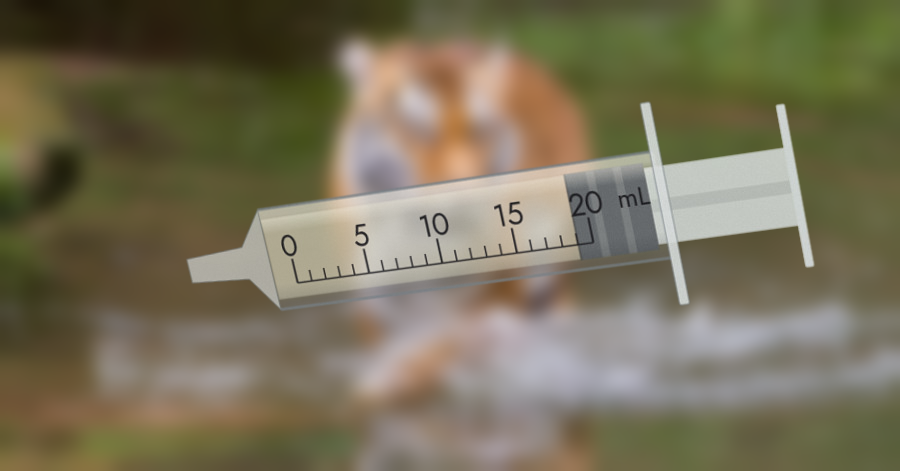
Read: 19 (mL)
